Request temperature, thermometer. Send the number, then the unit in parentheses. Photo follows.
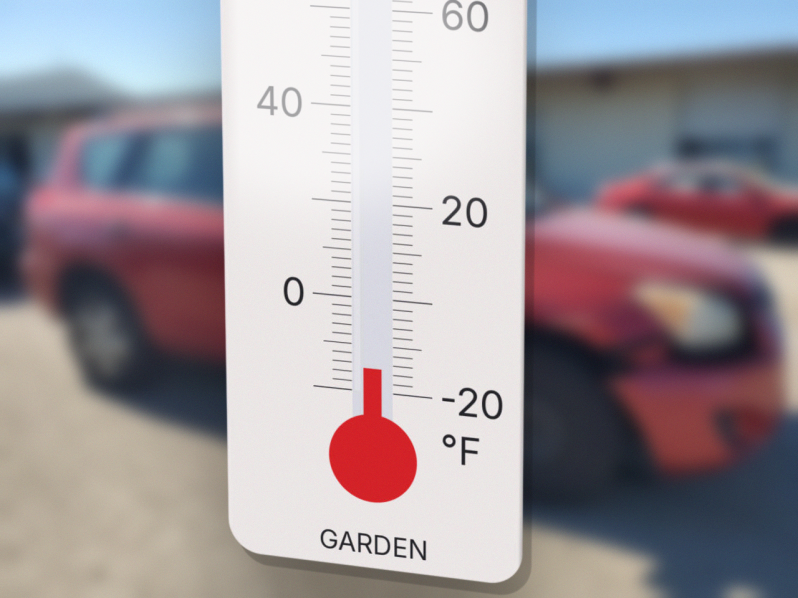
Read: -15 (°F)
